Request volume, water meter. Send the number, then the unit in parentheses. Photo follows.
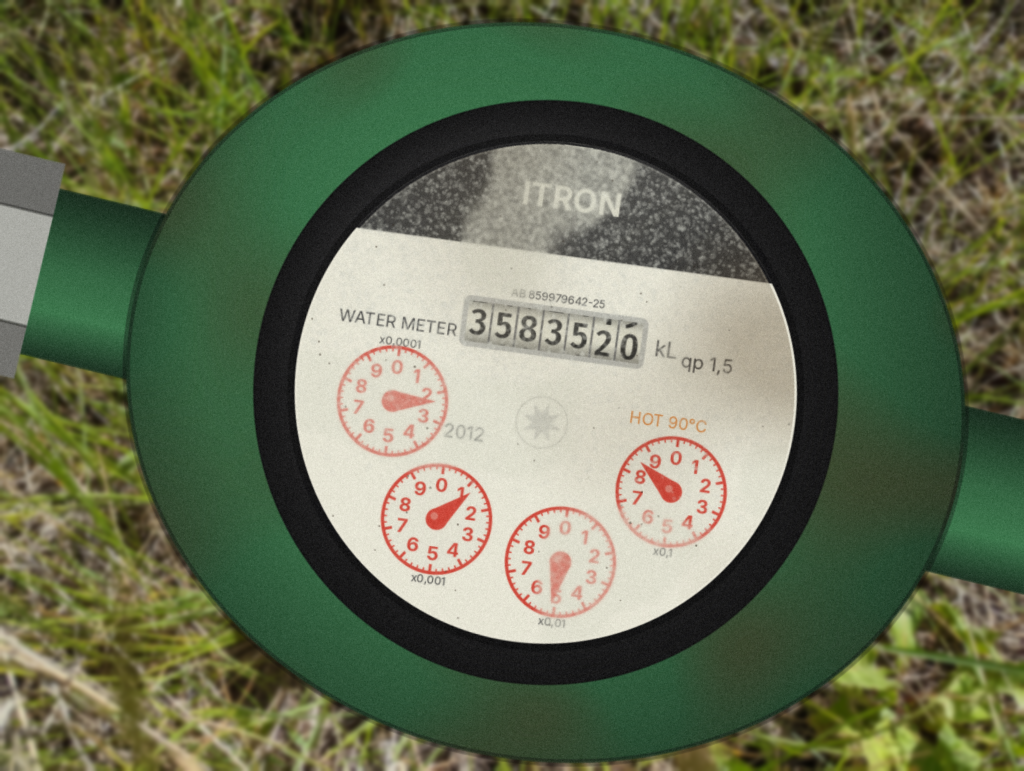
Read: 3583519.8512 (kL)
